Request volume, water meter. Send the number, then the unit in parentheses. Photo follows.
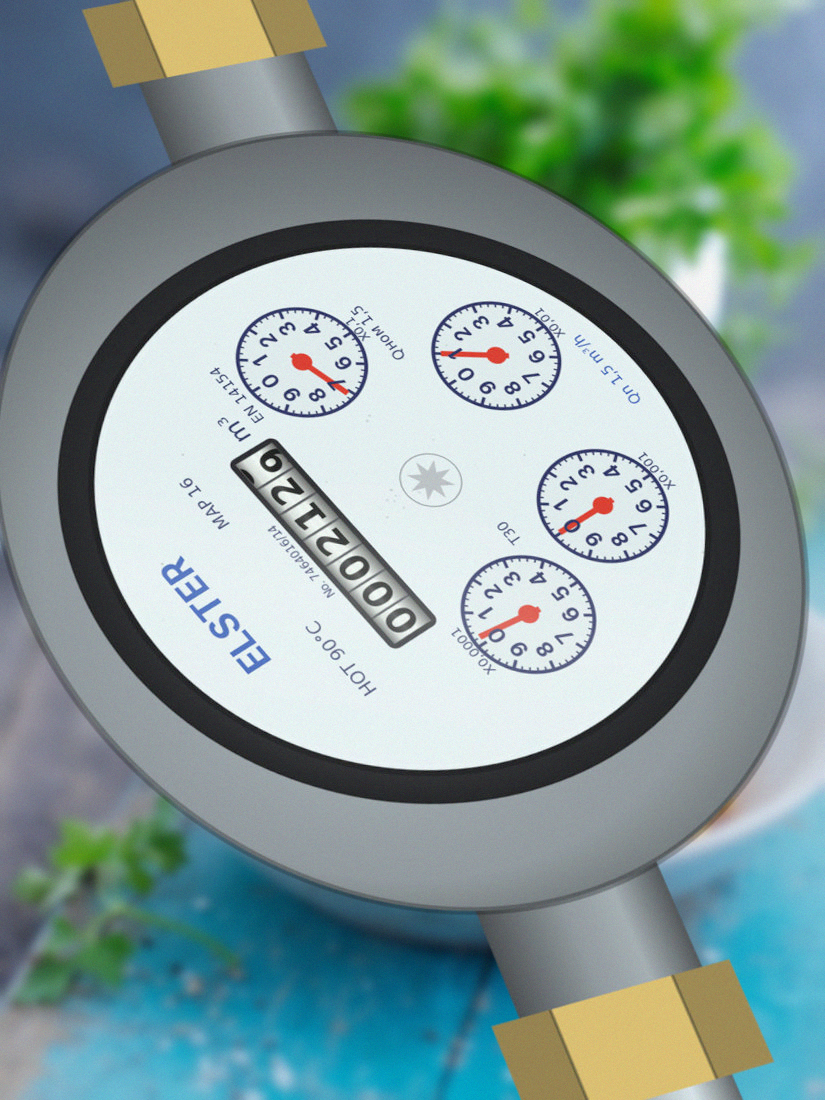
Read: 2128.7100 (m³)
